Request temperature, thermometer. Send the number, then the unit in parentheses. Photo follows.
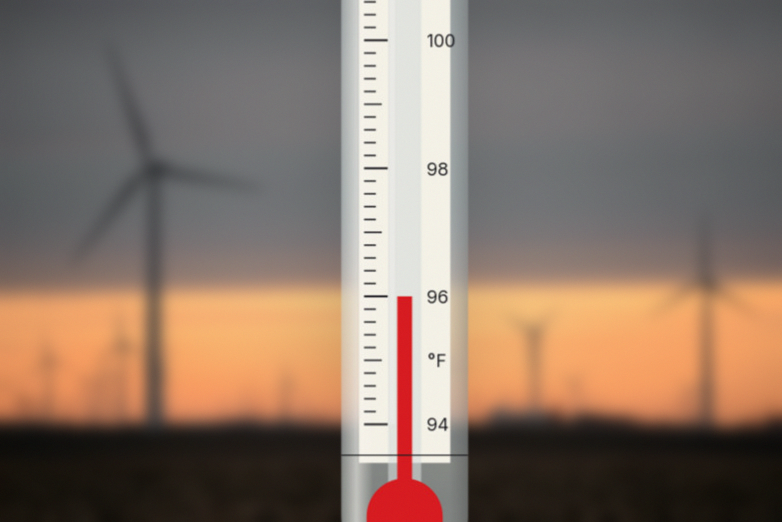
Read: 96 (°F)
